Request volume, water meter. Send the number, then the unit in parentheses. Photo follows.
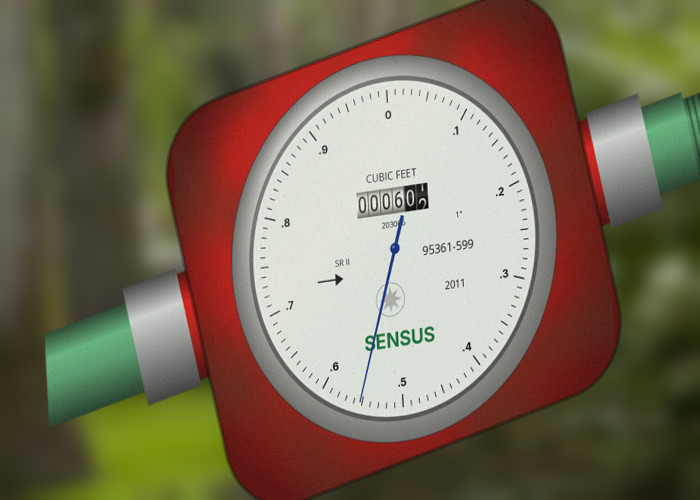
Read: 601.55 (ft³)
